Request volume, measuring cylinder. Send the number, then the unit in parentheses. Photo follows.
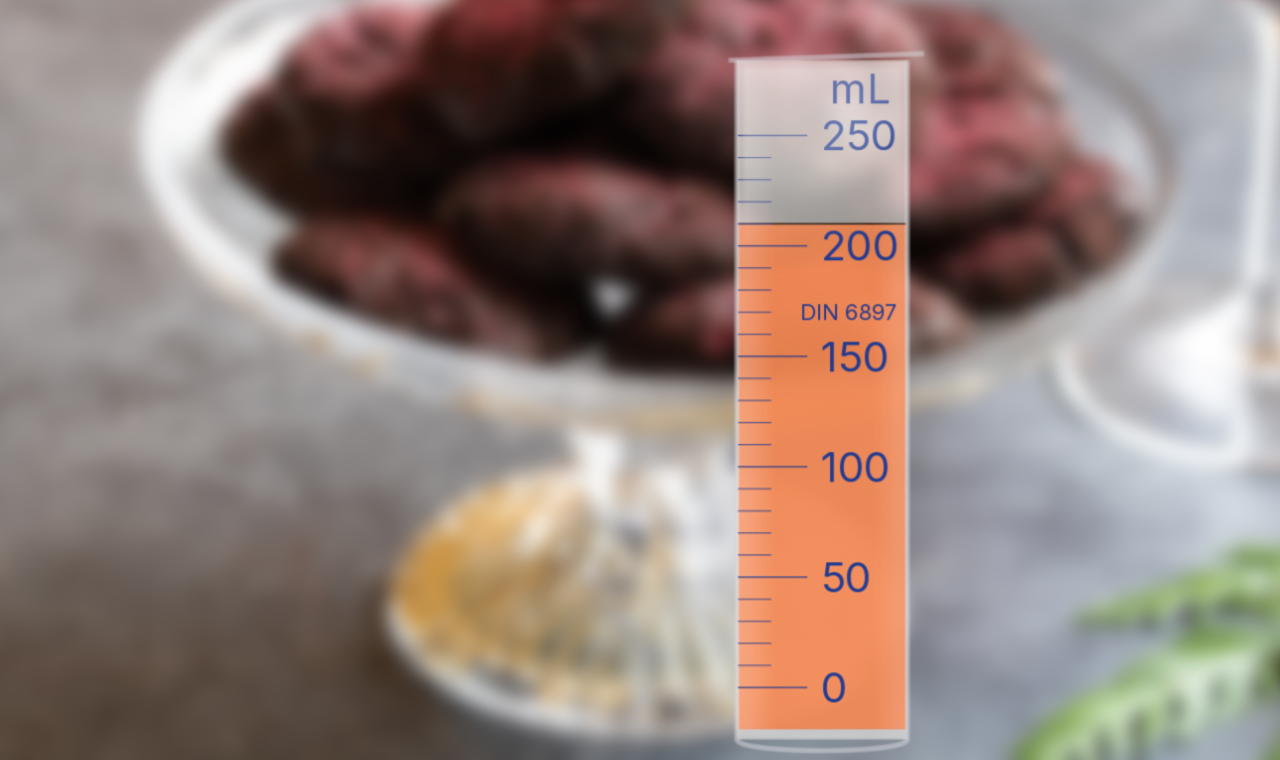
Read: 210 (mL)
